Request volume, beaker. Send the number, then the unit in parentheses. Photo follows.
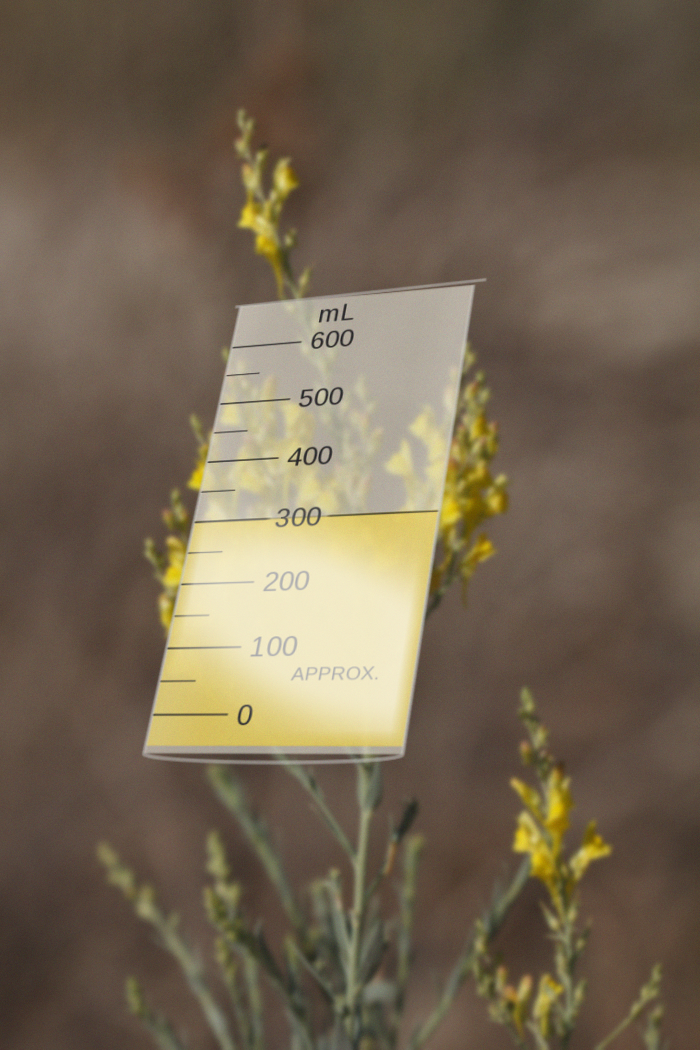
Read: 300 (mL)
